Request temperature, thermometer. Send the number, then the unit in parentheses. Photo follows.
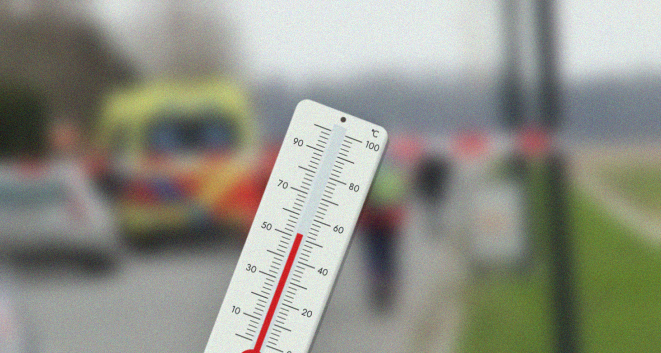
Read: 52 (°C)
